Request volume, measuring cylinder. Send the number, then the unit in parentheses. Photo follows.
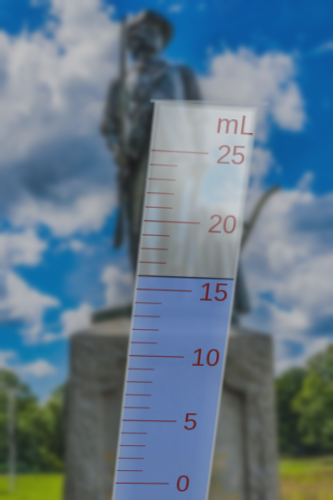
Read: 16 (mL)
